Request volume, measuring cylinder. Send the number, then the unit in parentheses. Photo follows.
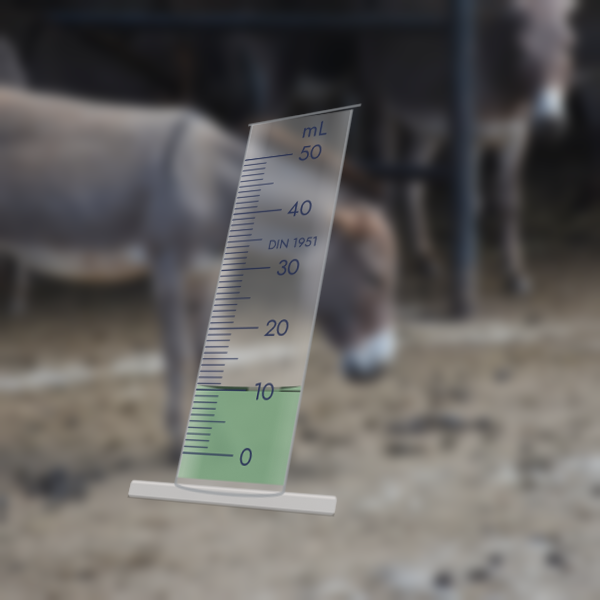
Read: 10 (mL)
